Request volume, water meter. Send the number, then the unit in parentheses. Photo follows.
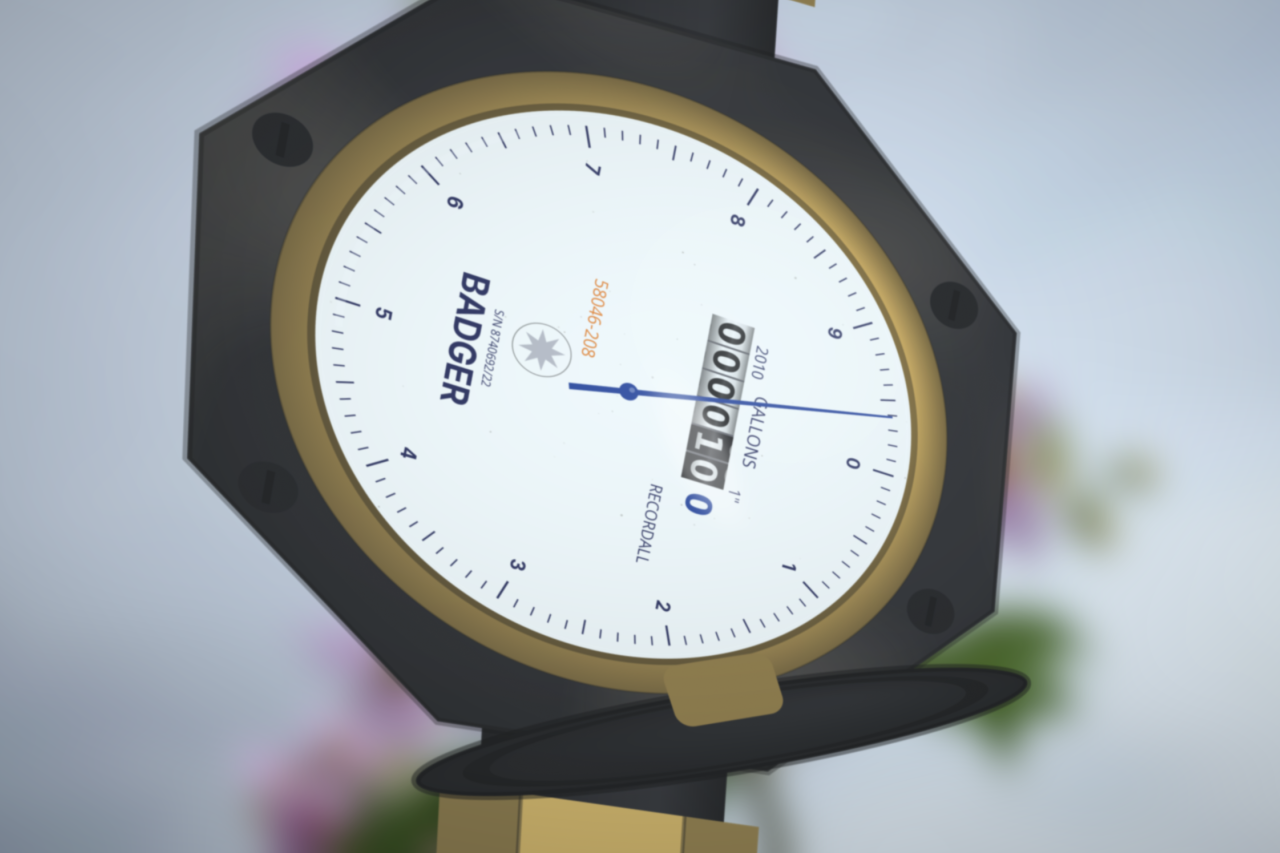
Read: 99.6 (gal)
